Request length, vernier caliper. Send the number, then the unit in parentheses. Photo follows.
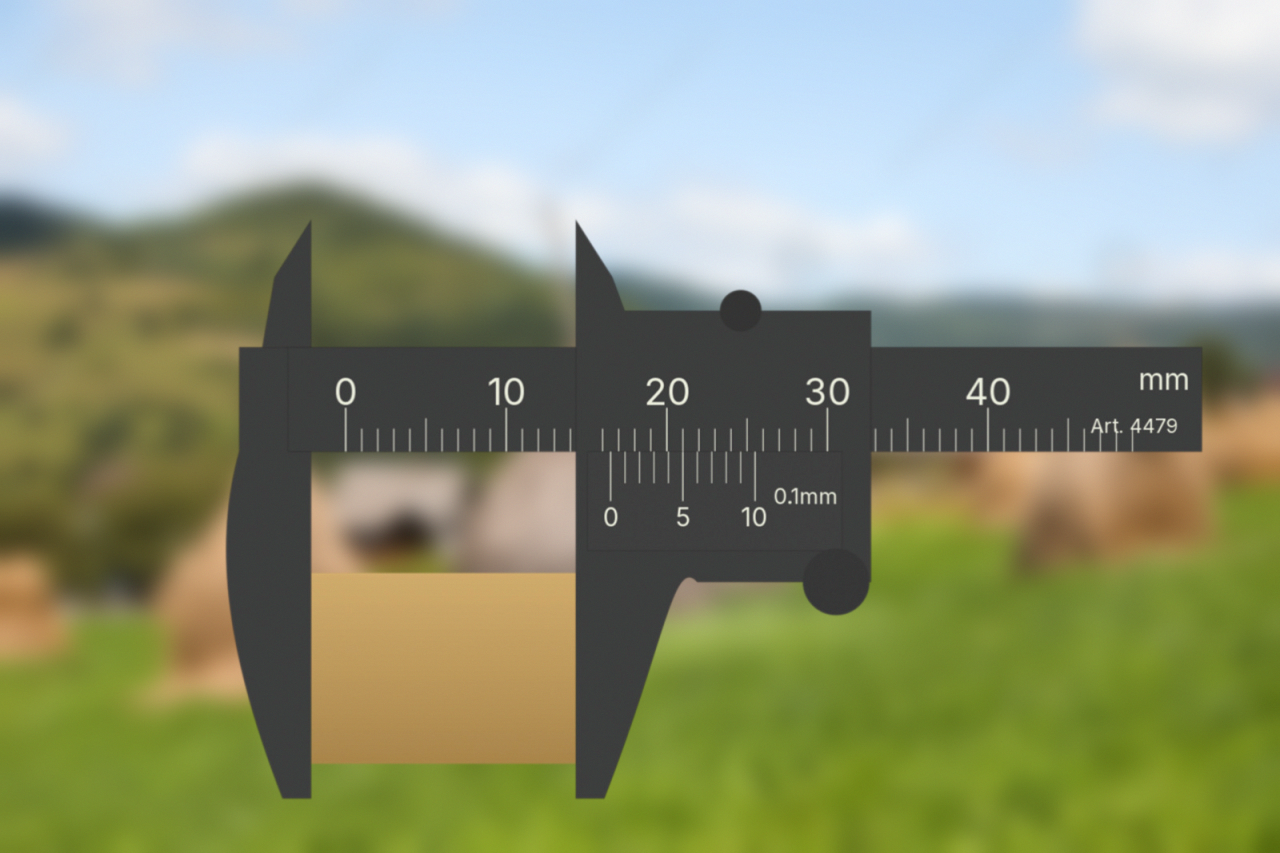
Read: 16.5 (mm)
